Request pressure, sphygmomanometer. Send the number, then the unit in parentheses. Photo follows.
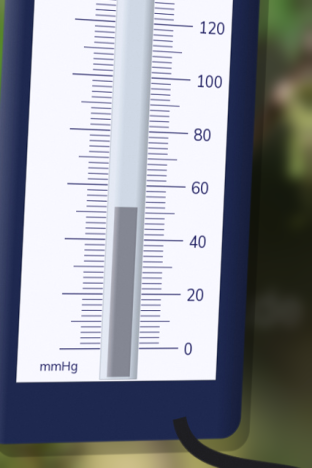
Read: 52 (mmHg)
